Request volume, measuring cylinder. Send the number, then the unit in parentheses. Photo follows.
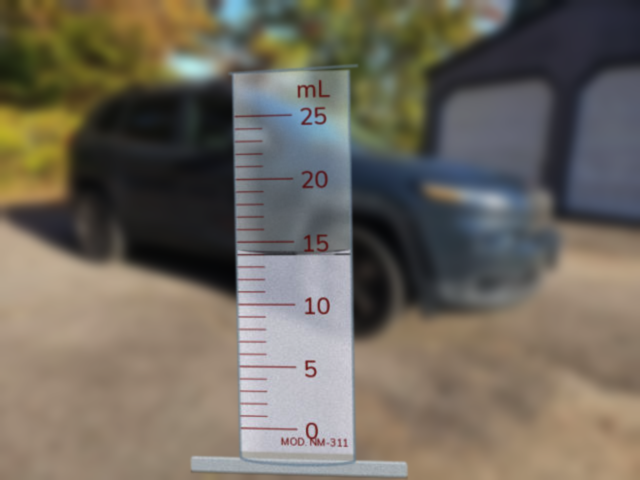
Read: 14 (mL)
